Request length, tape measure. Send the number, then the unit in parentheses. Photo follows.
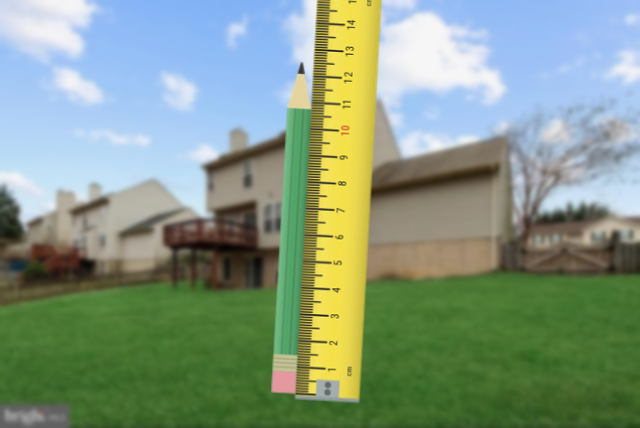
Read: 12.5 (cm)
